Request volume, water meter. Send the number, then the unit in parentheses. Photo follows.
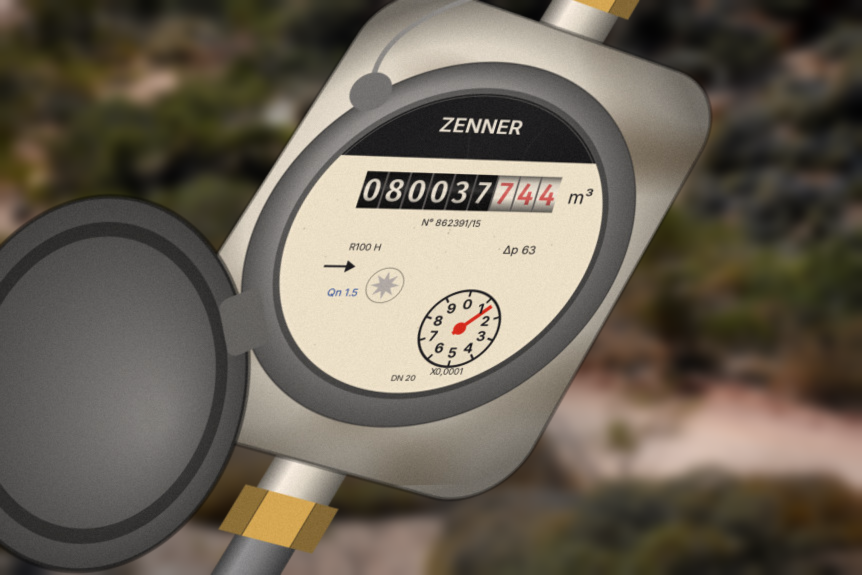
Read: 80037.7441 (m³)
